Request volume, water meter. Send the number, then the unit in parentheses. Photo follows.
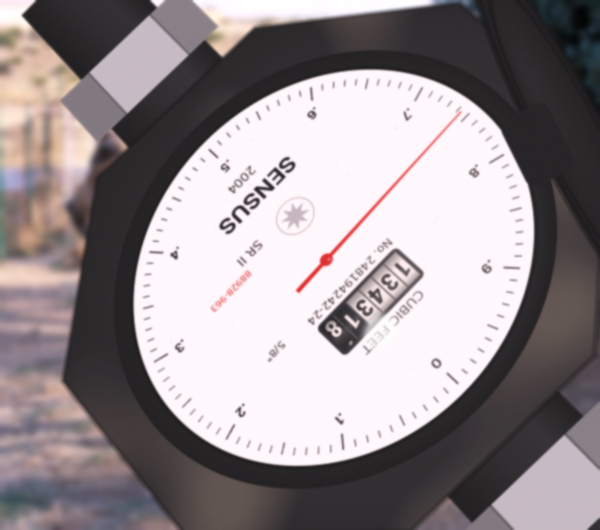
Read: 134317.74 (ft³)
